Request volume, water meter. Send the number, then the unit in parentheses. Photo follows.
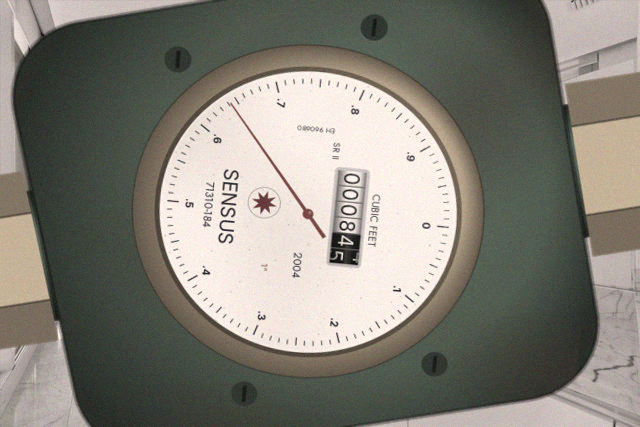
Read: 844.64 (ft³)
